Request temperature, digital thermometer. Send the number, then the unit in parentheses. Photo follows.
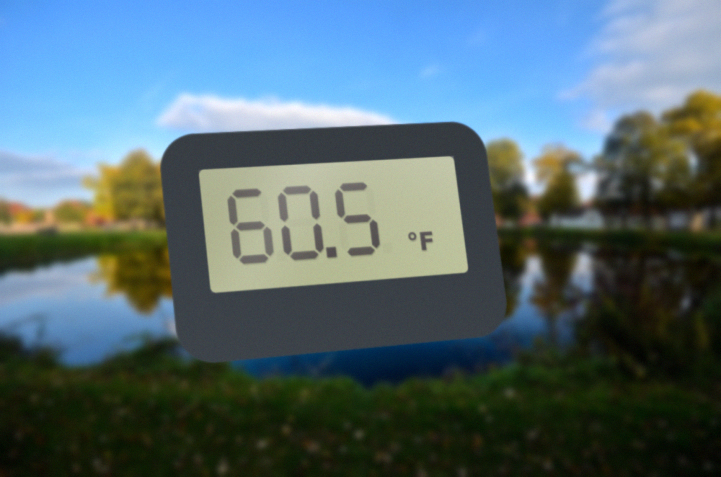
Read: 60.5 (°F)
